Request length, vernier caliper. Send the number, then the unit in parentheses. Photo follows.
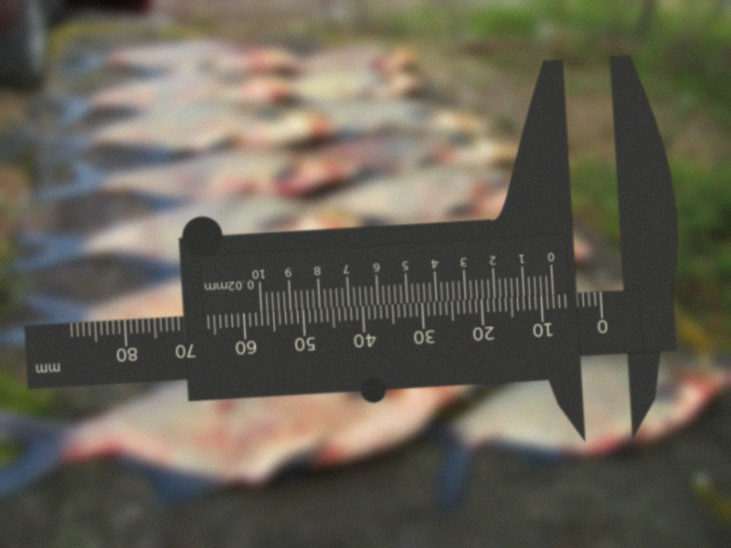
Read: 8.0 (mm)
